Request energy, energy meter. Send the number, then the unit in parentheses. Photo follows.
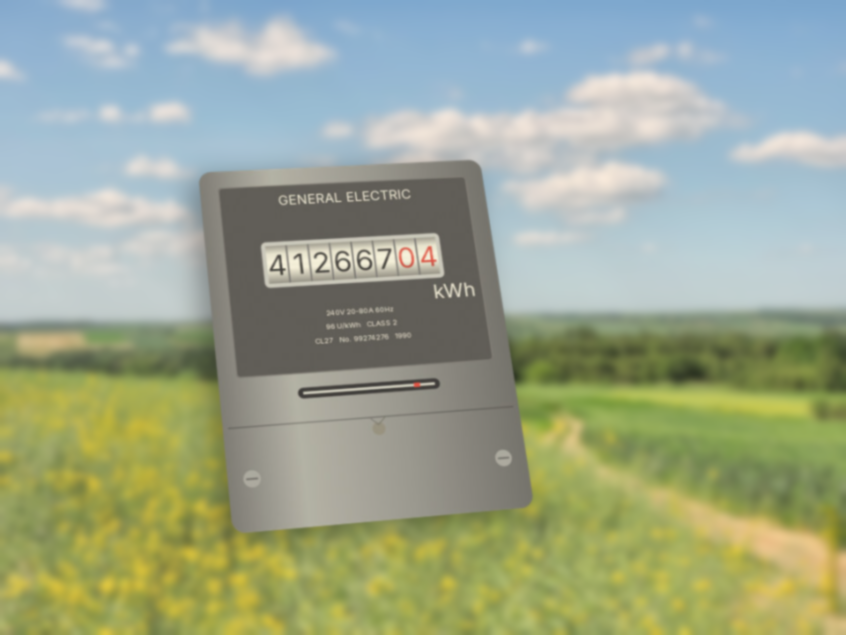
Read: 412667.04 (kWh)
